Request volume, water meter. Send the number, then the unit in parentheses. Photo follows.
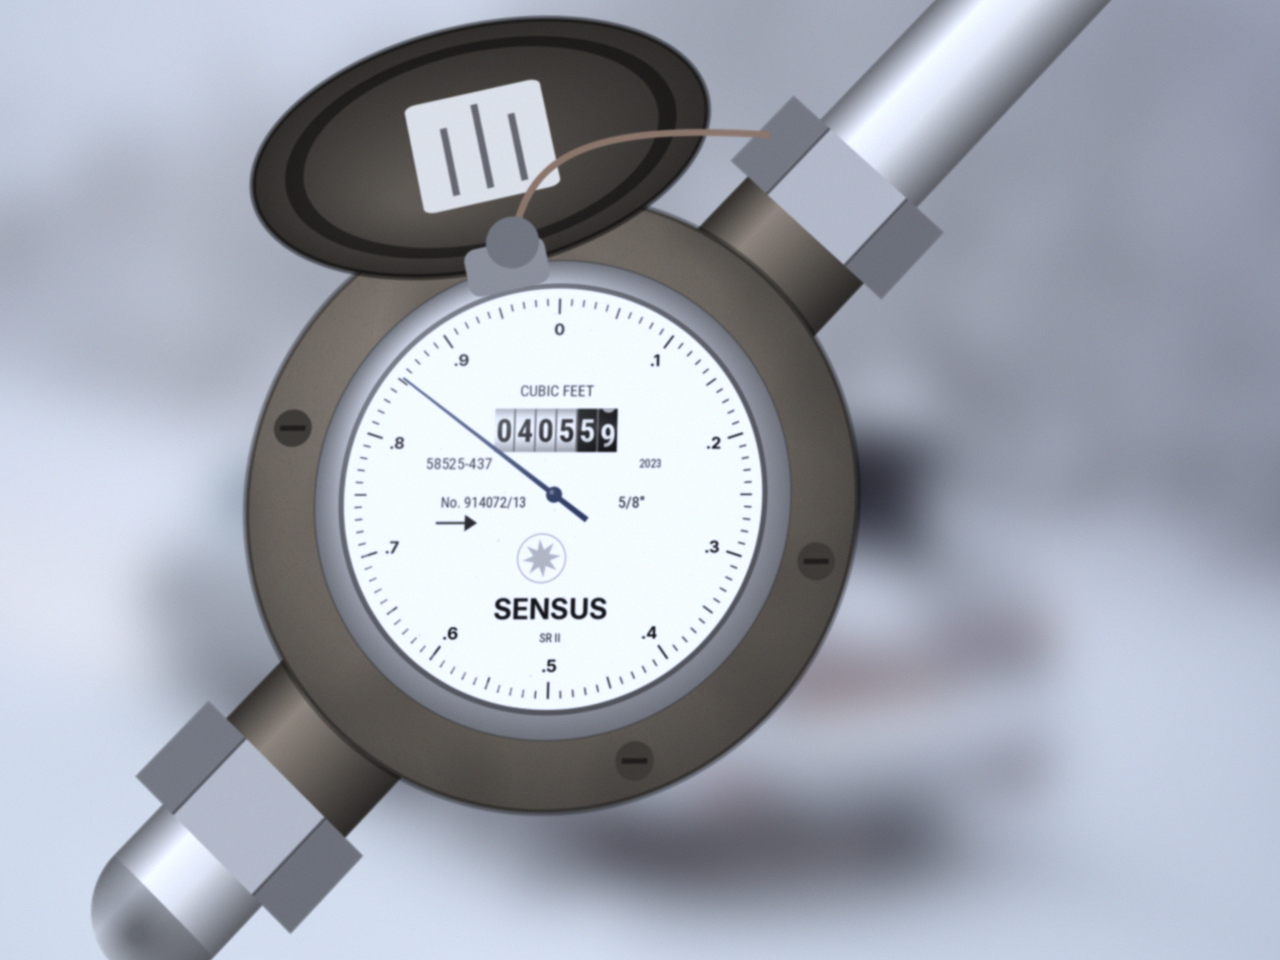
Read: 40558.85 (ft³)
